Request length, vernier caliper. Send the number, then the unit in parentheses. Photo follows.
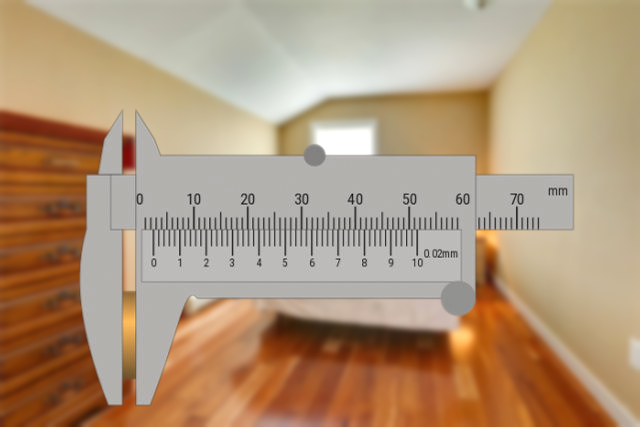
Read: 2.5 (mm)
